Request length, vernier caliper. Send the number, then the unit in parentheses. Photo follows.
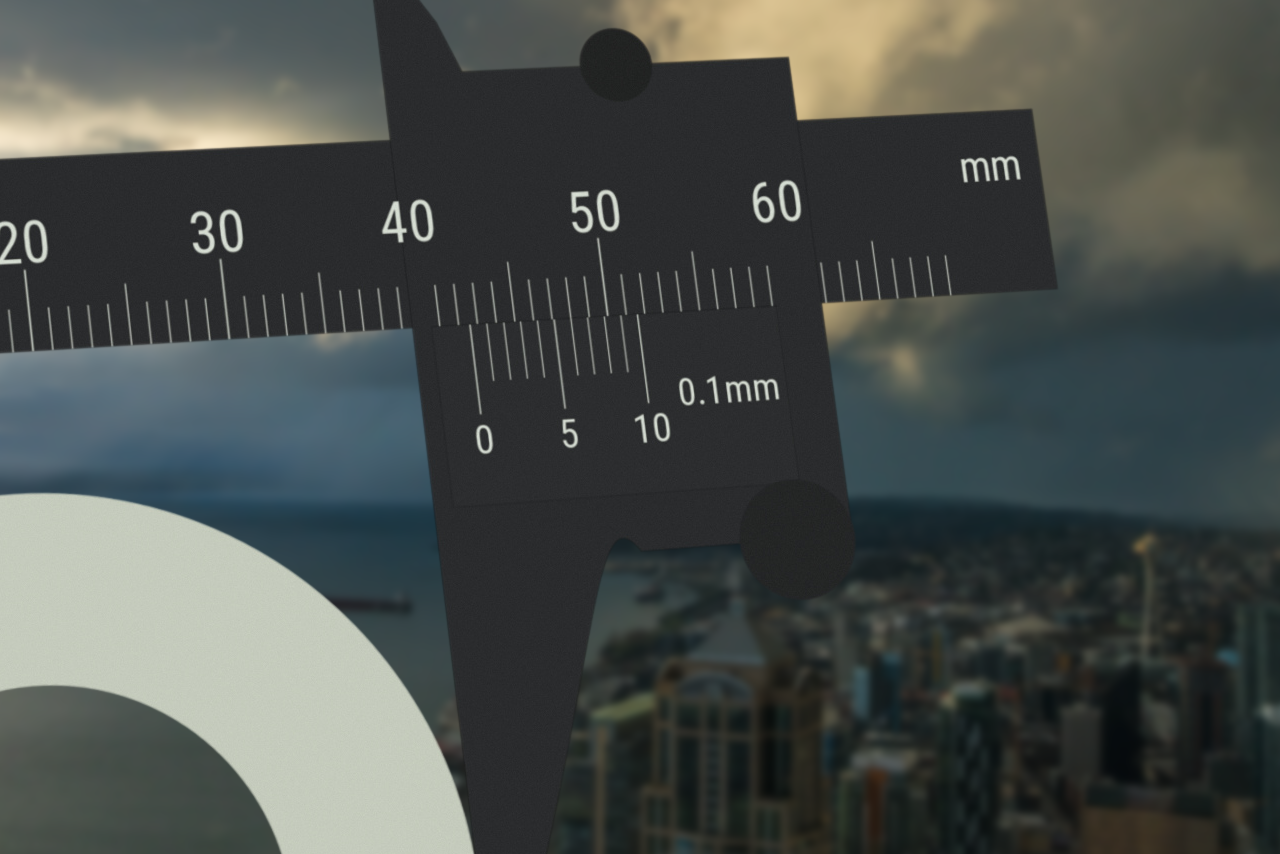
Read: 42.6 (mm)
